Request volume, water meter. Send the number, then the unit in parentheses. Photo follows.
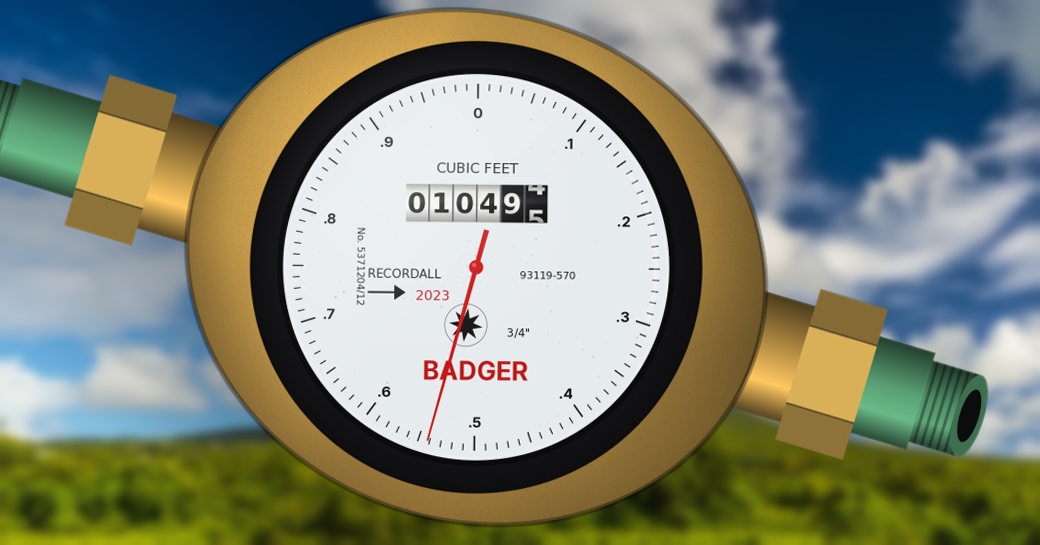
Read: 10494.54 (ft³)
